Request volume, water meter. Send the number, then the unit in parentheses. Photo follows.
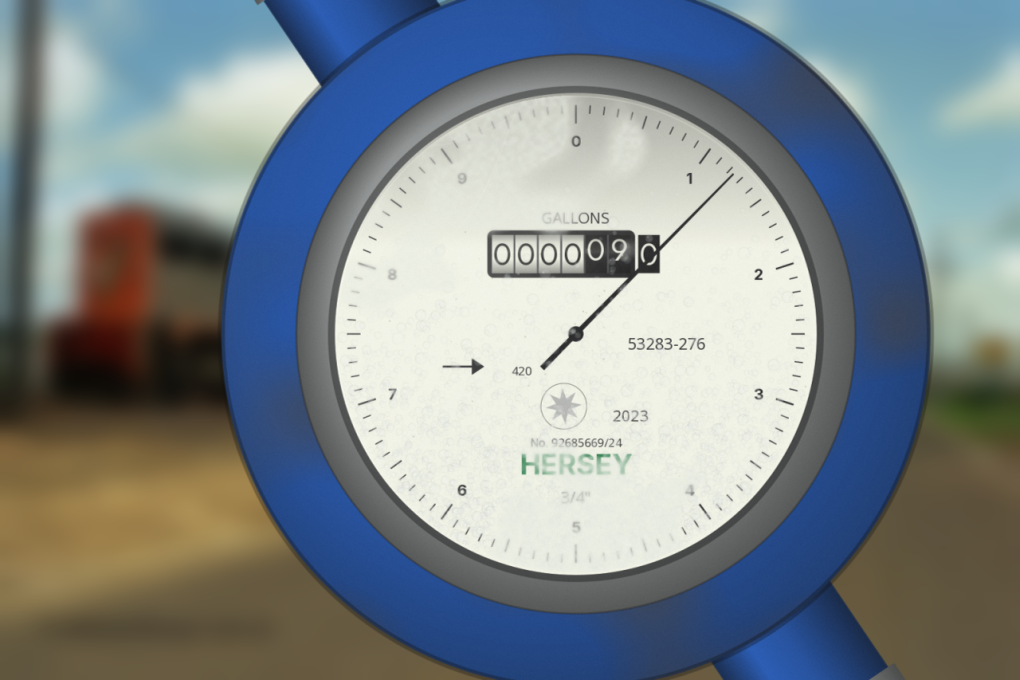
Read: 91.2 (gal)
